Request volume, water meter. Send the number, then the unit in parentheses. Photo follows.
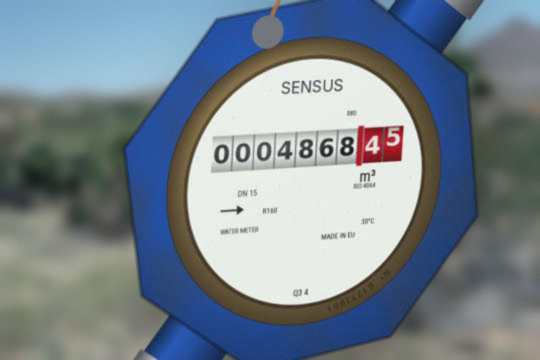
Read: 4868.45 (m³)
